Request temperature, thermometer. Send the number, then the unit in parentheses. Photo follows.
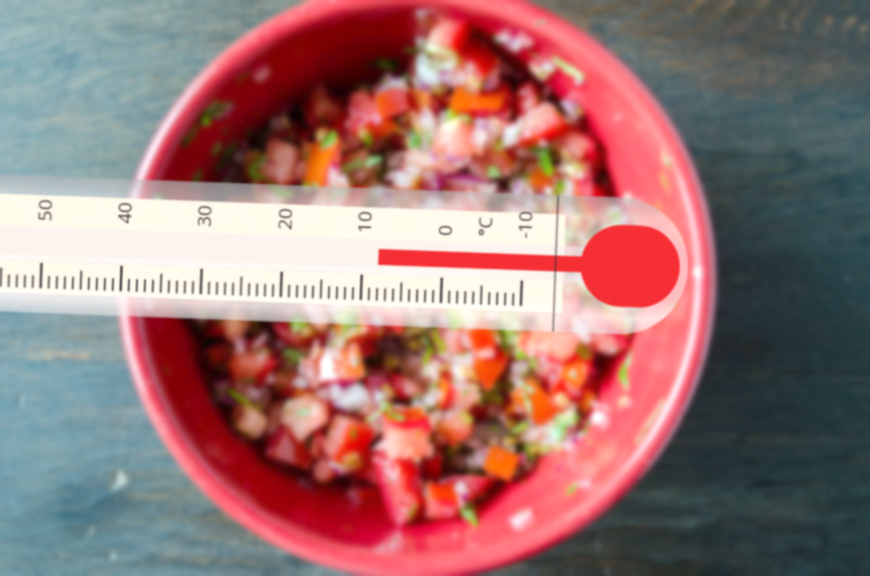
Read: 8 (°C)
